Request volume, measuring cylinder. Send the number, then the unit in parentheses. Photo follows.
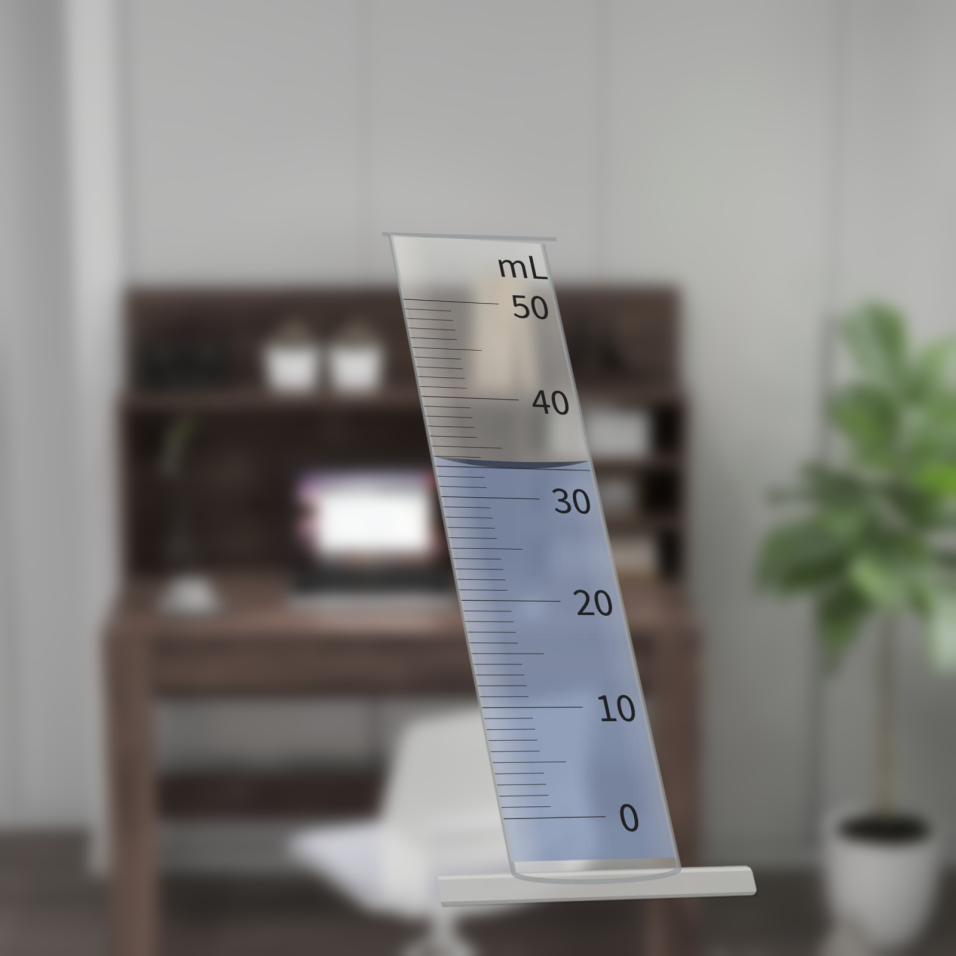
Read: 33 (mL)
